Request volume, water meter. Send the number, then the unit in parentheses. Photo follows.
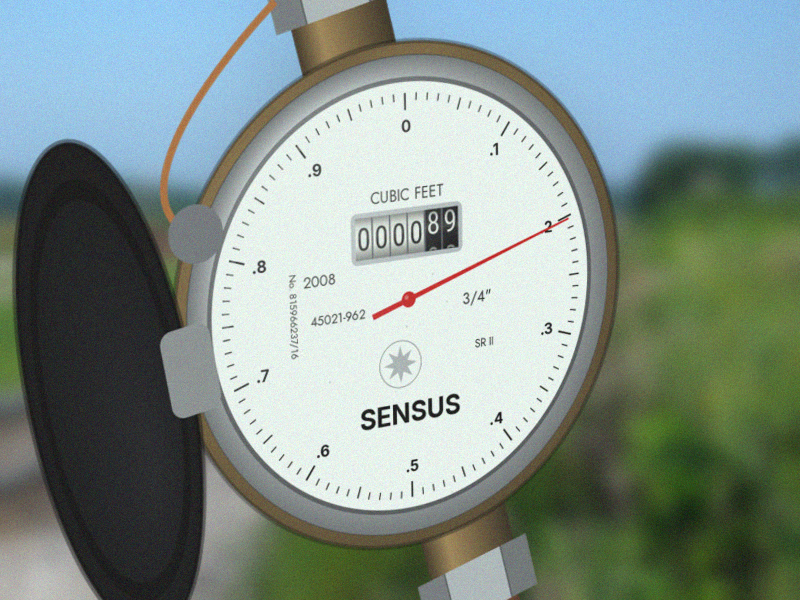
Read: 89.20 (ft³)
